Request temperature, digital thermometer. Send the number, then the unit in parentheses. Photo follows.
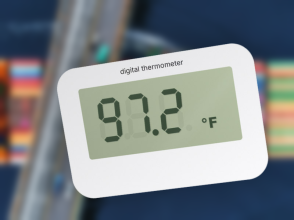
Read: 97.2 (°F)
